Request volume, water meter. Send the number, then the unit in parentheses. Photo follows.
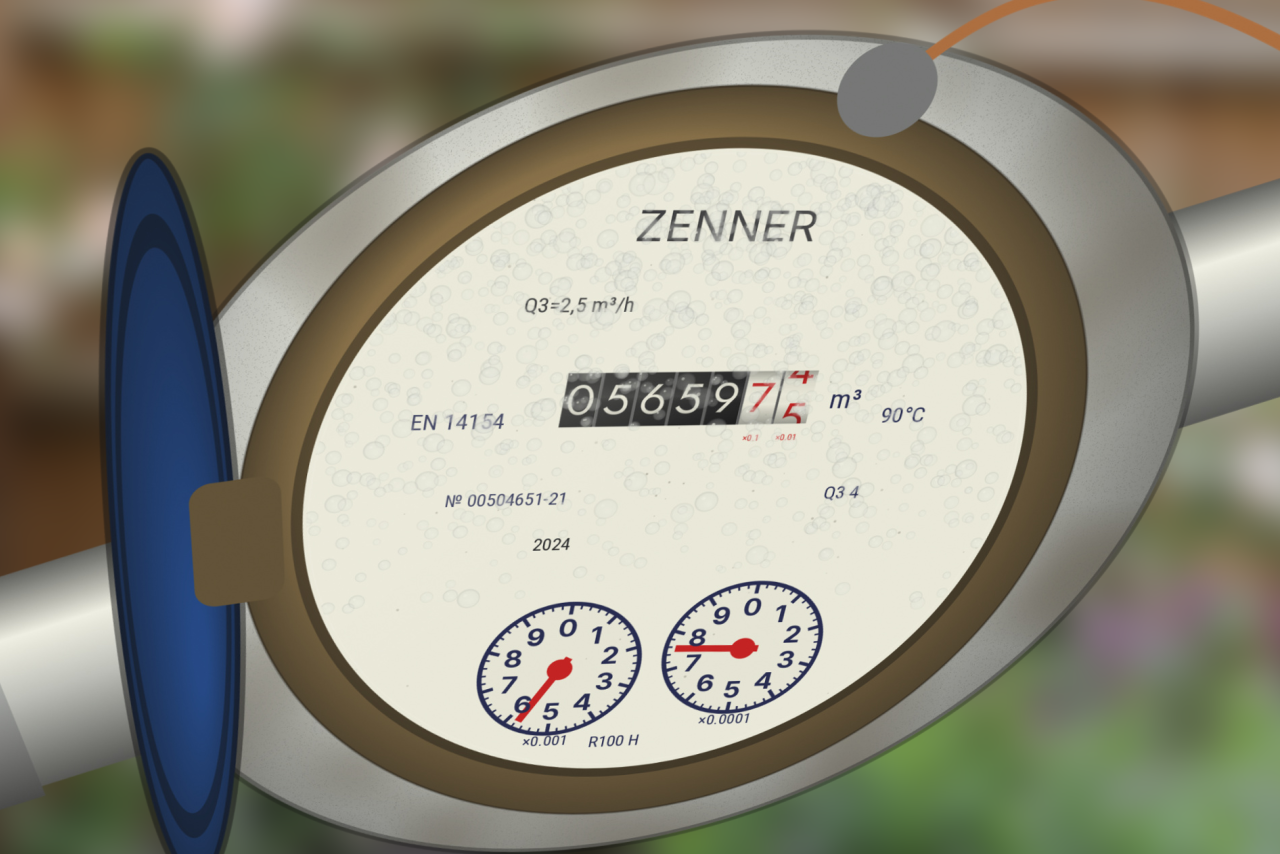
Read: 5659.7457 (m³)
